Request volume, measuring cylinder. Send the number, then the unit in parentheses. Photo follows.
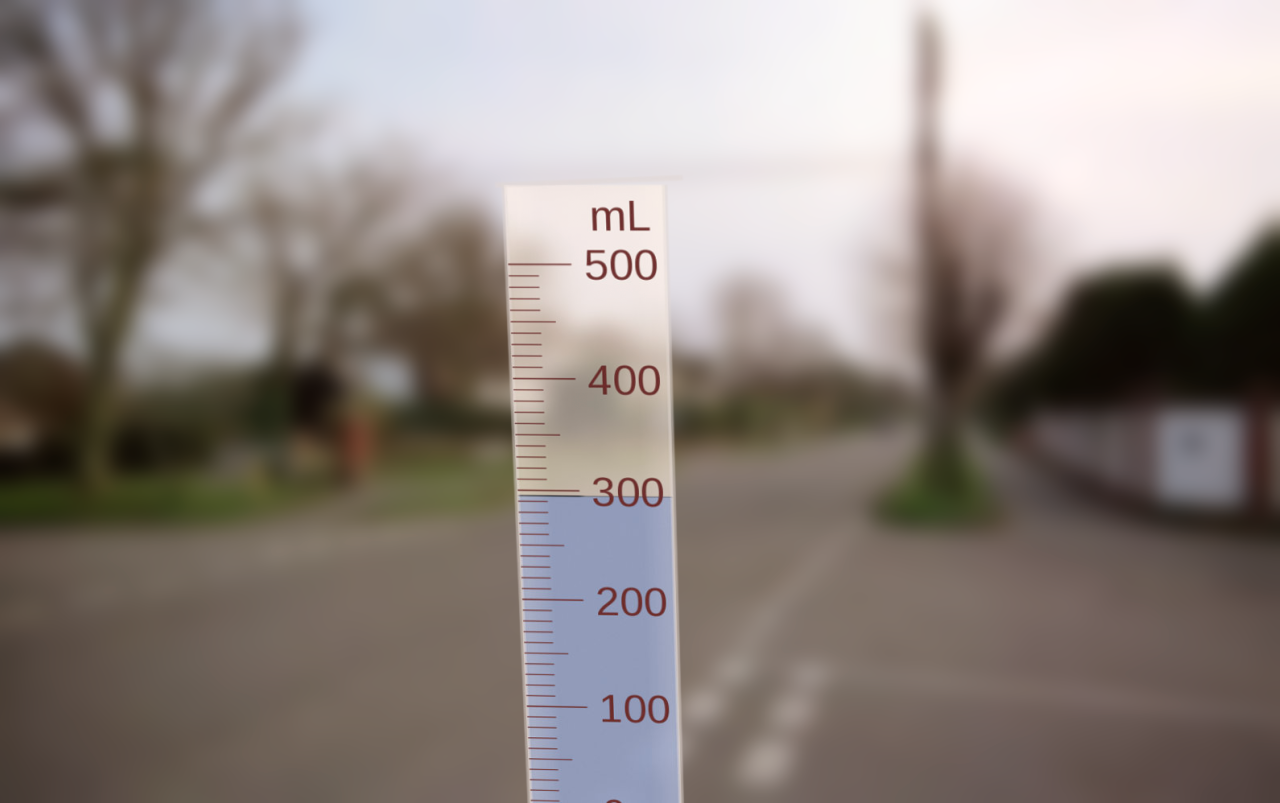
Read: 295 (mL)
